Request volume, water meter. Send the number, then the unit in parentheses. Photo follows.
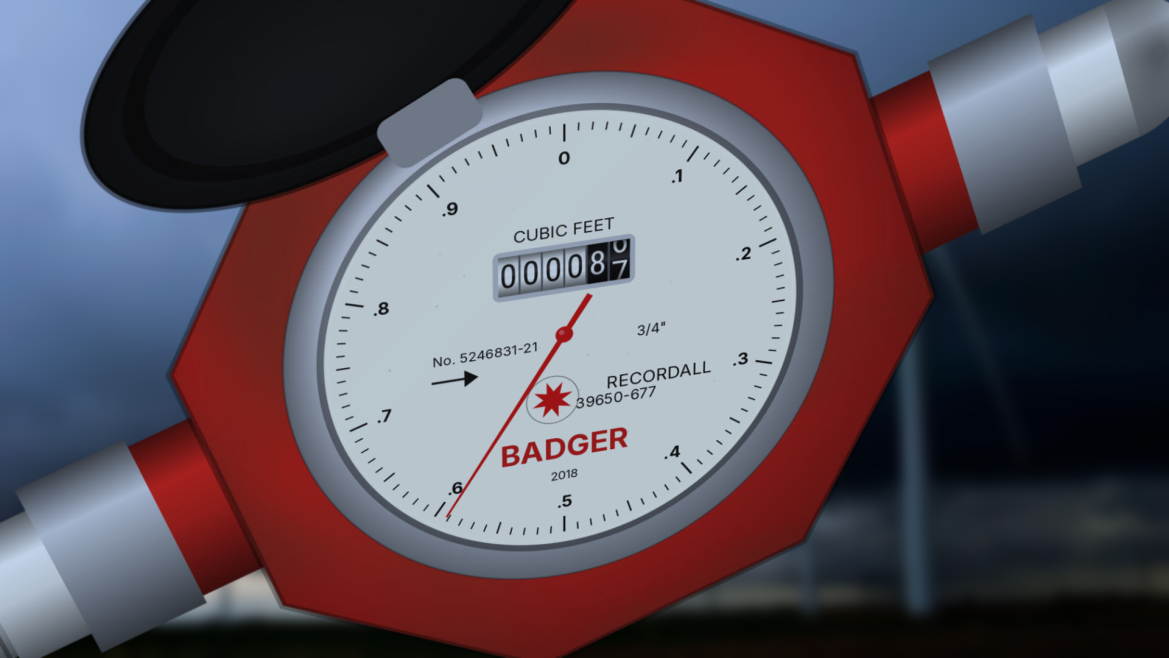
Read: 86.59 (ft³)
